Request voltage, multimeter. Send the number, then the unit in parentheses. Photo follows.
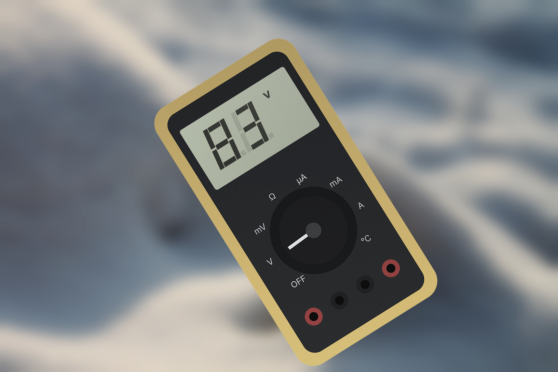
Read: 83 (V)
